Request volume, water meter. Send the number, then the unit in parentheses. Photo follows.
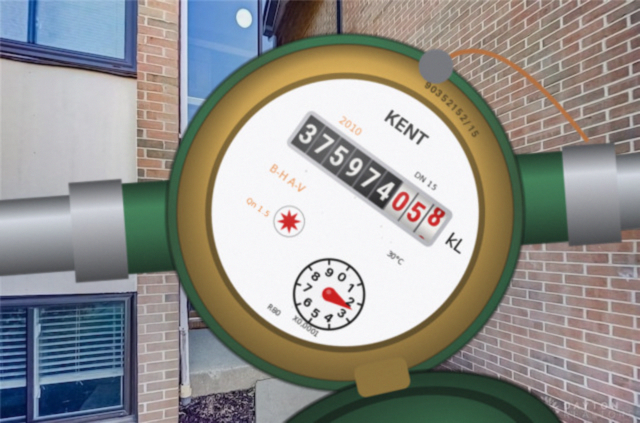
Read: 375974.0582 (kL)
